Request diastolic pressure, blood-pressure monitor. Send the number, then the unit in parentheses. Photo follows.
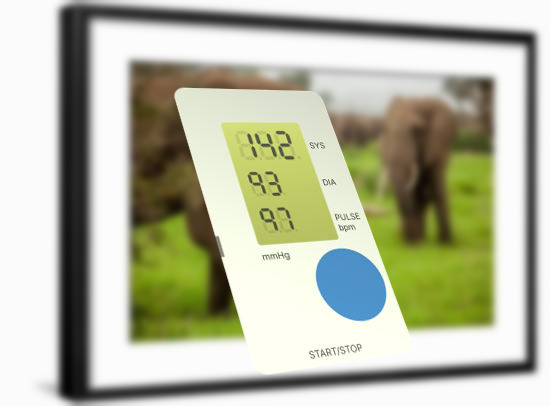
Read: 93 (mmHg)
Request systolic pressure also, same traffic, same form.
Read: 142 (mmHg)
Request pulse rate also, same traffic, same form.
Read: 97 (bpm)
